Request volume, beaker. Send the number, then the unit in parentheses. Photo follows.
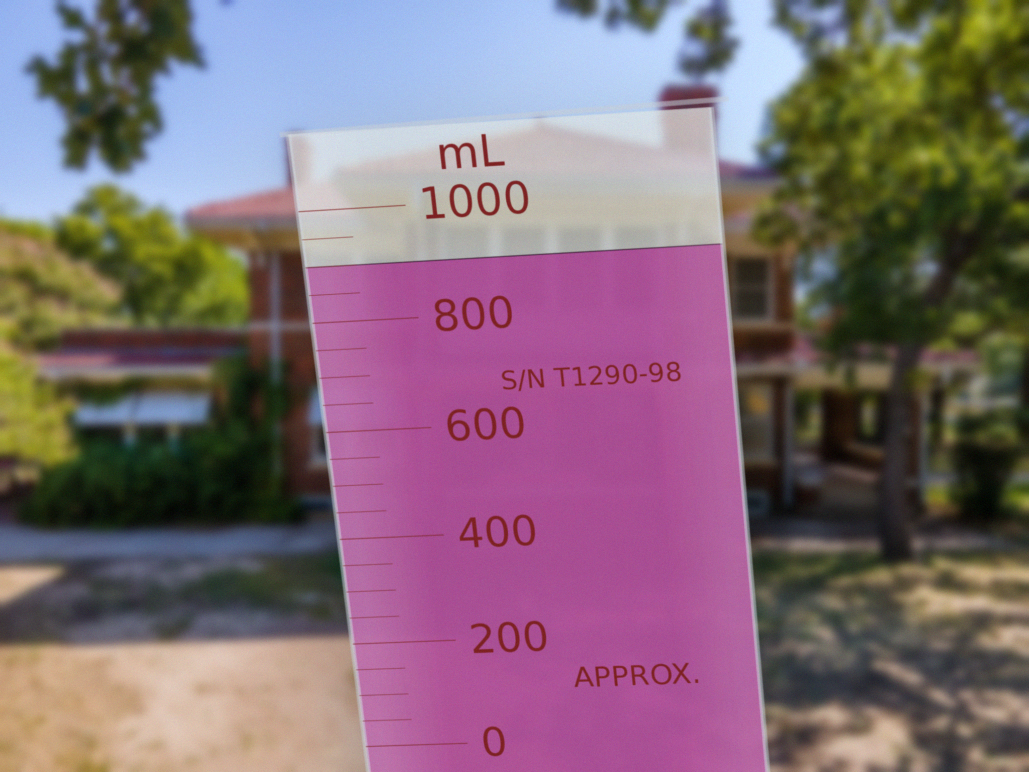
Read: 900 (mL)
